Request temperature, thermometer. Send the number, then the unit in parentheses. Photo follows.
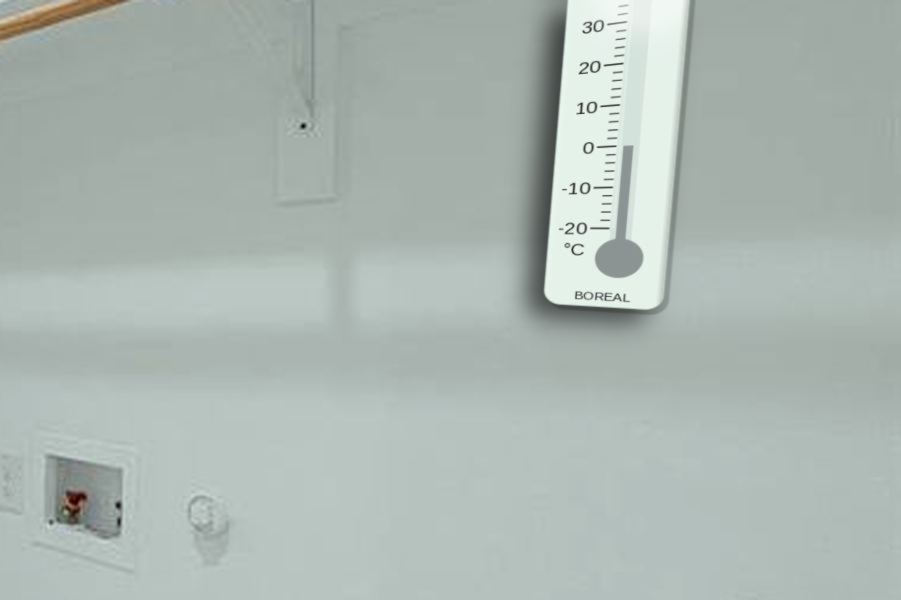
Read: 0 (°C)
